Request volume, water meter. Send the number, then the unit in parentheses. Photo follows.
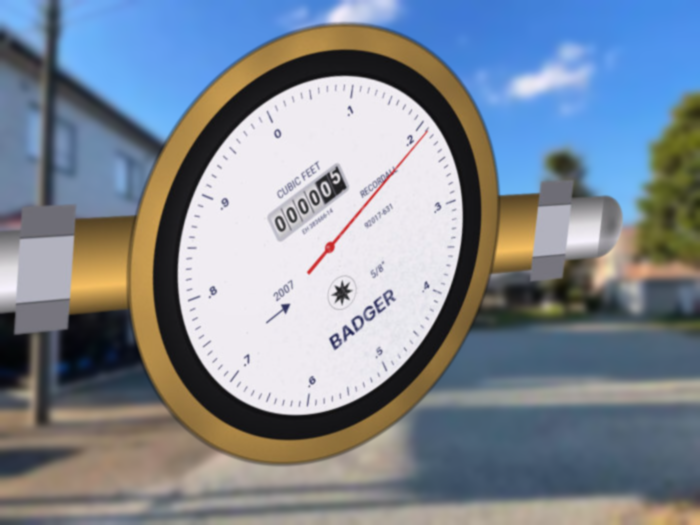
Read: 5.21 (ft³)
